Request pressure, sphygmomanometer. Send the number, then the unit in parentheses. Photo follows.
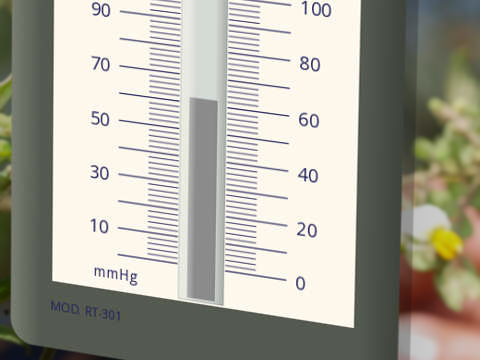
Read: 62 (mmHg)
